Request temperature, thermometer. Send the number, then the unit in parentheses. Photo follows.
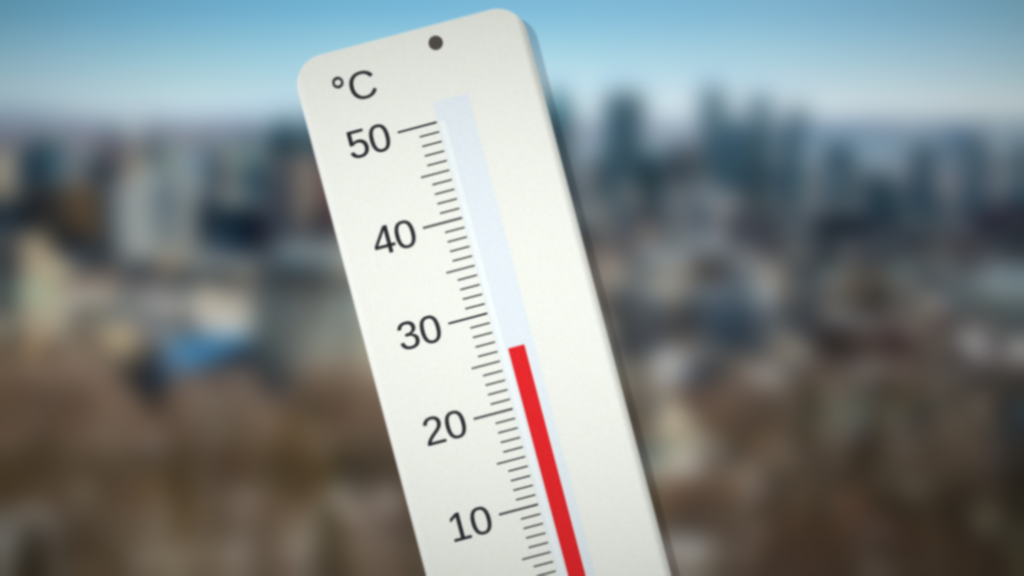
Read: 26 (°C)
